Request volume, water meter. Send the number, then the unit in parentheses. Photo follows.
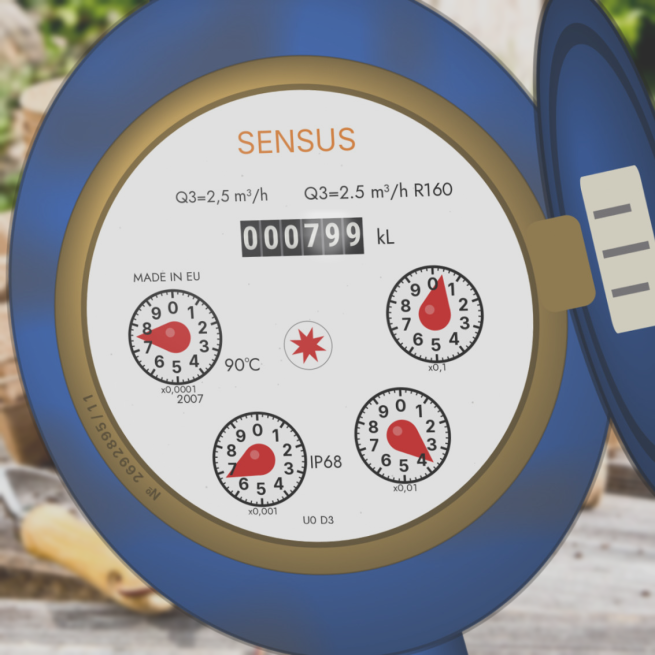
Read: 799.0367 (kL)
